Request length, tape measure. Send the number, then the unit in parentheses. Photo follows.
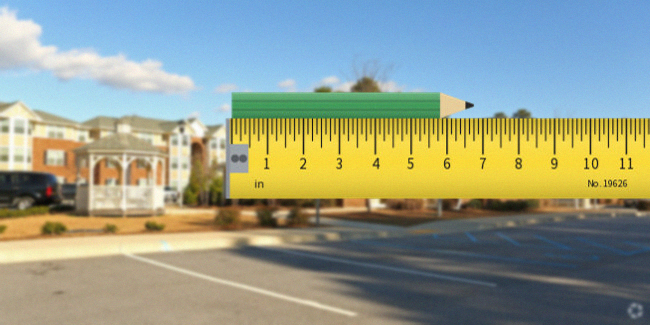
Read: 6.75 (in)
